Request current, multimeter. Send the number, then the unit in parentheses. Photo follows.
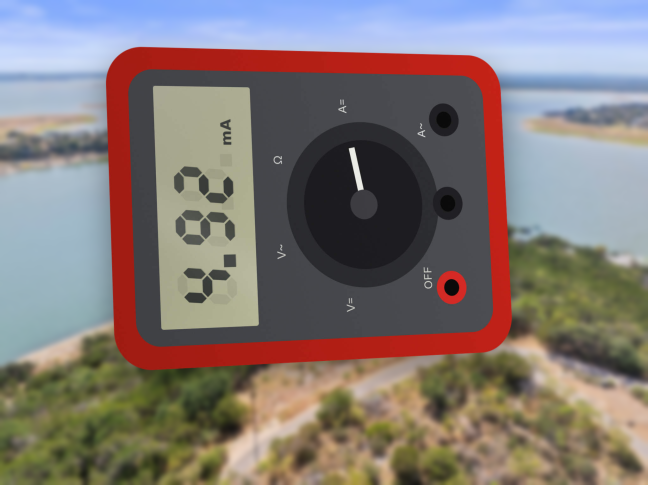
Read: 4.92 (mA)
